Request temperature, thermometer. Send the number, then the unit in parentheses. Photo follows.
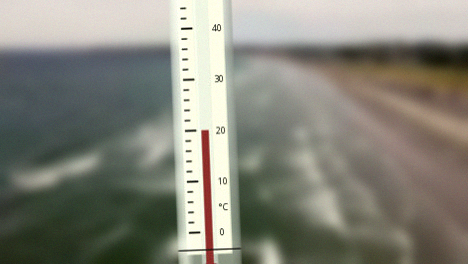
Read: 20 (°C)
